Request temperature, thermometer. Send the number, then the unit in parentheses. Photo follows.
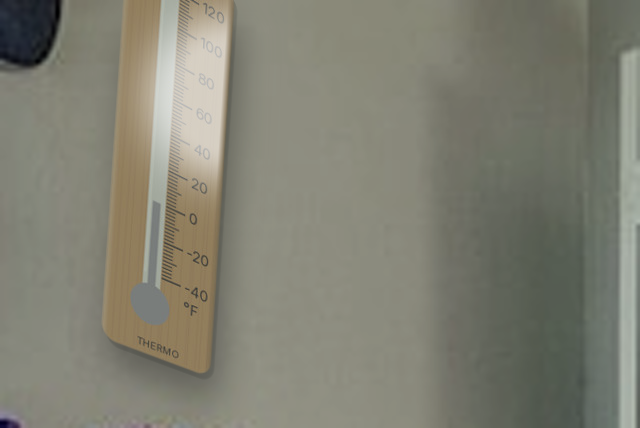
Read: 0 (°F)
